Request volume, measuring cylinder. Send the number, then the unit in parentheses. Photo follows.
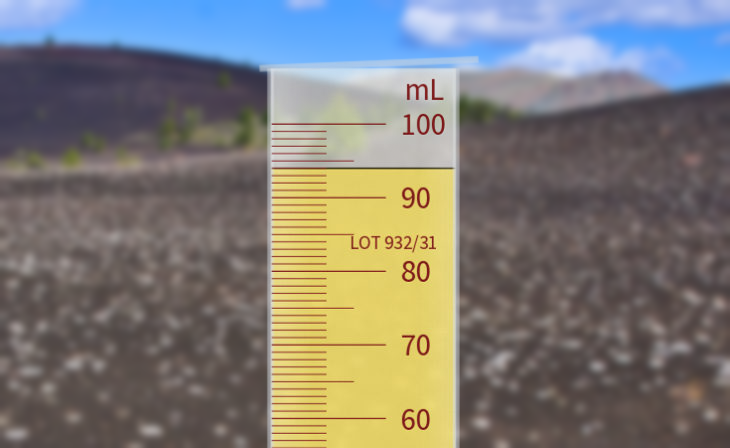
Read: 94 (mL)
